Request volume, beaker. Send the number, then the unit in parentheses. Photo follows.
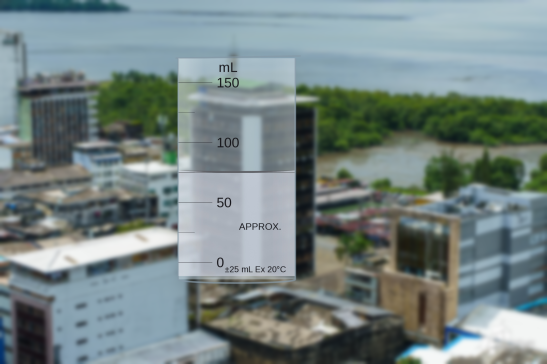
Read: 75 (mL)
